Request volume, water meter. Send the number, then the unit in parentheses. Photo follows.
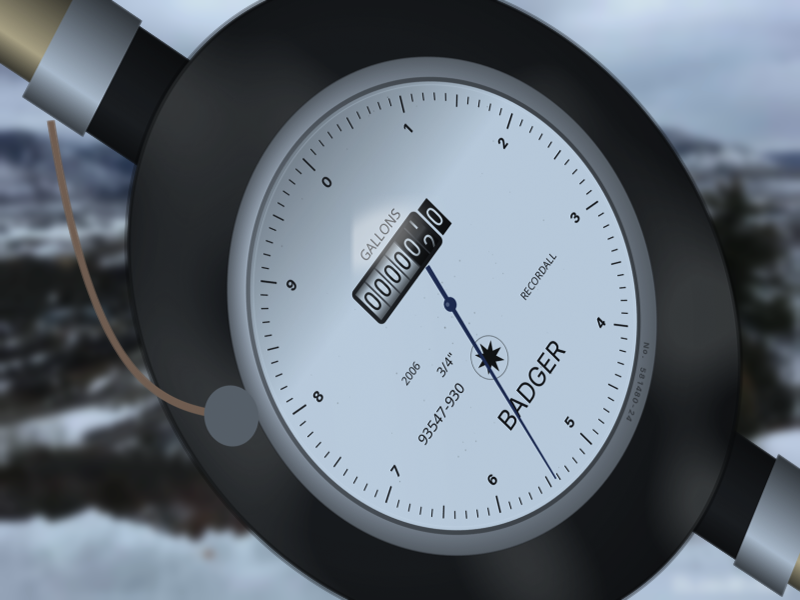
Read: 15.4 (gal)
